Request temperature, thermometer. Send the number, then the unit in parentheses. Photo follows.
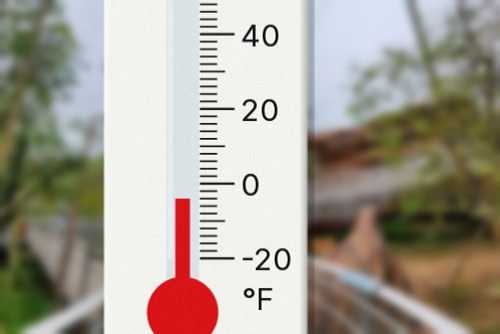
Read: -4 (°F)
